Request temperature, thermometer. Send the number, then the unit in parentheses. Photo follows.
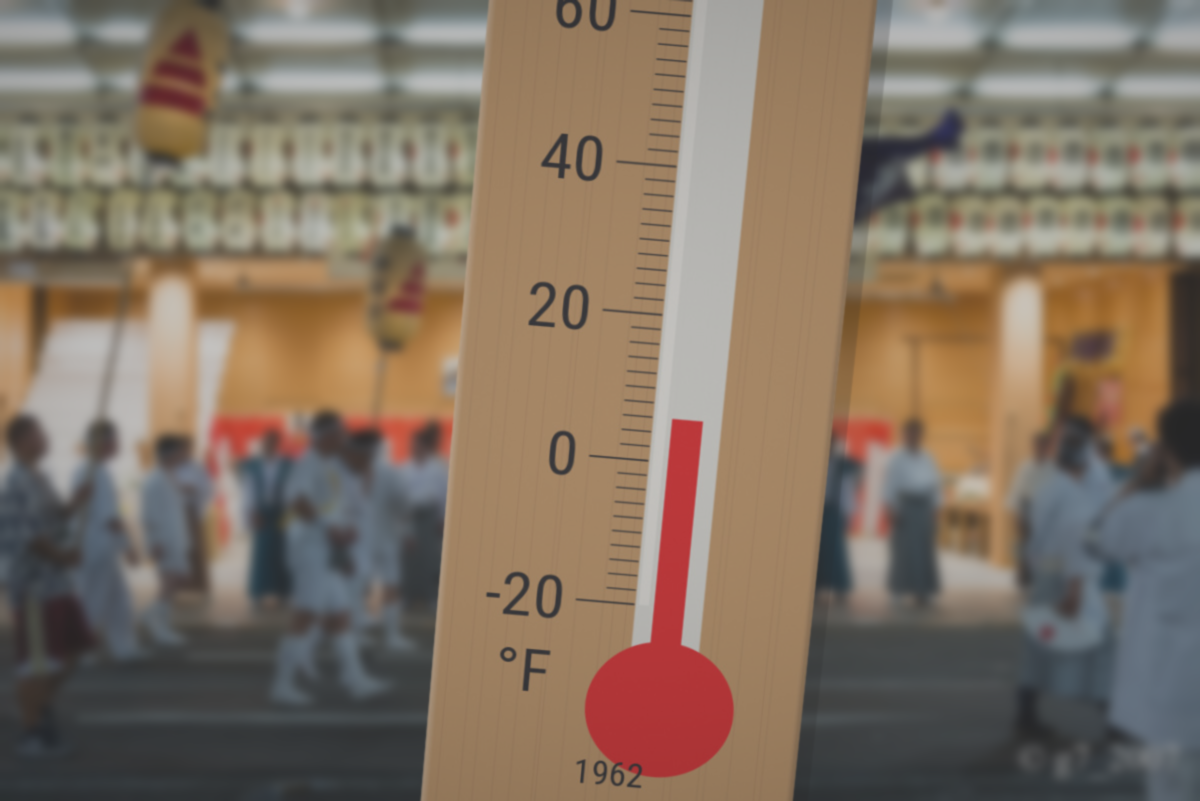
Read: 6 (°F)
